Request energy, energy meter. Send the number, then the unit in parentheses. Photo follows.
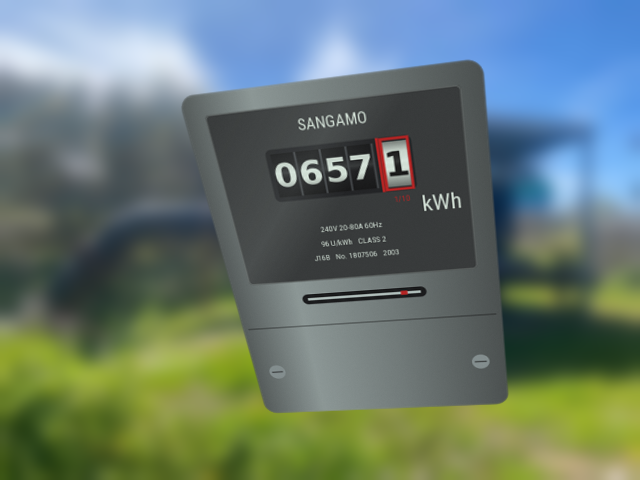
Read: 657.1 (kWh)
